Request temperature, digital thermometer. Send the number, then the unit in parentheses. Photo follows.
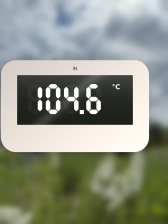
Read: 104.6 (°C)
